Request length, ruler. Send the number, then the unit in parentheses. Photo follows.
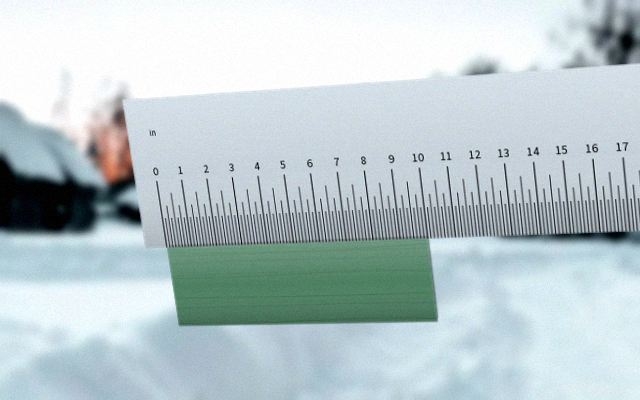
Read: 10 (in)
